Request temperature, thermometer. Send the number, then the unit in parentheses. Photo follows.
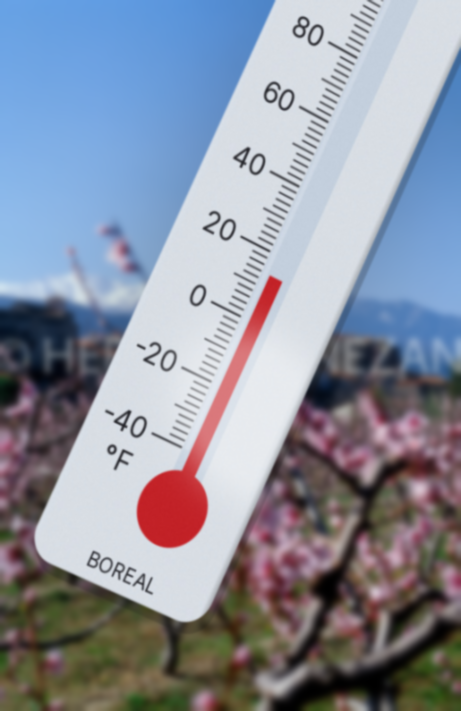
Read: 14 (°F)
